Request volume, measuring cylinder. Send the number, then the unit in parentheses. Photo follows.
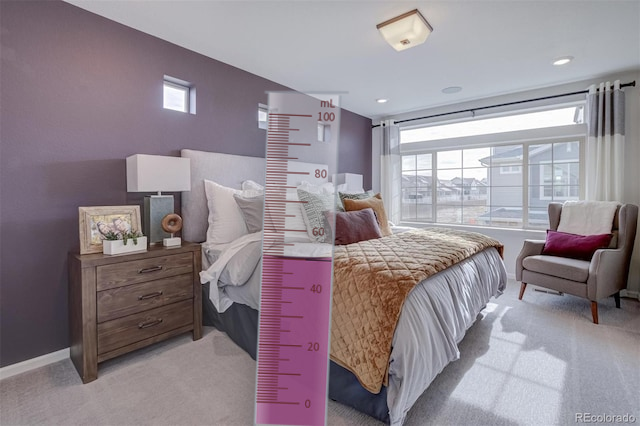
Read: 50 (mL)
